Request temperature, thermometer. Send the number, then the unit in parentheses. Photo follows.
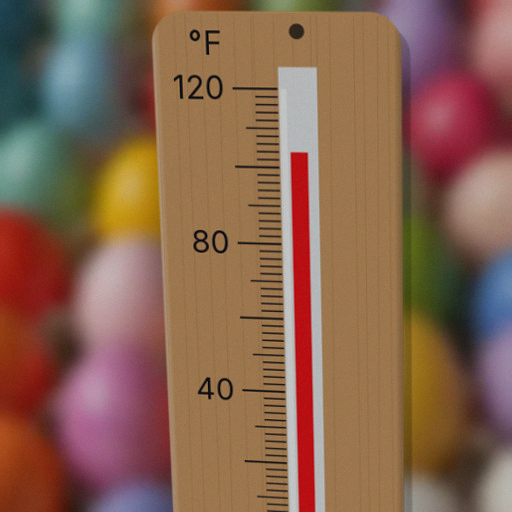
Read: 104 (°F)
